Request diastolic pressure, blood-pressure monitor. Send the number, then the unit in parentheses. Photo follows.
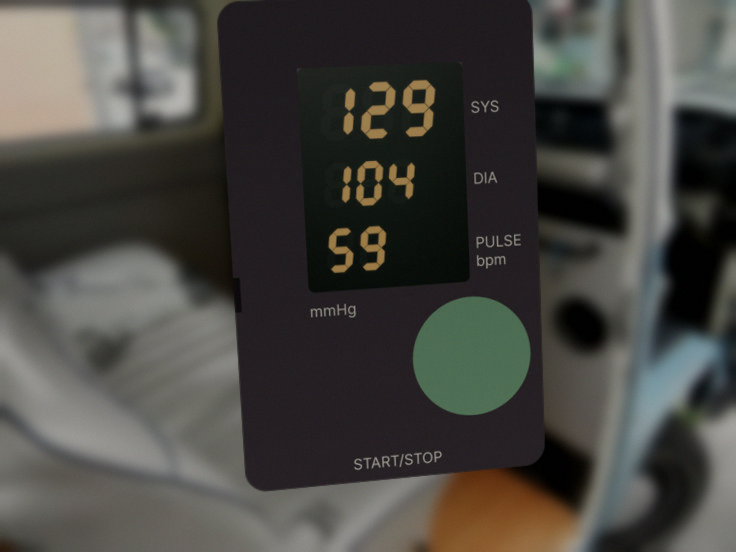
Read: 104 (mmHg)
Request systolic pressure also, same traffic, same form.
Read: 129 (mmHg)
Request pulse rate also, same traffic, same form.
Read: 59 (bpm)
